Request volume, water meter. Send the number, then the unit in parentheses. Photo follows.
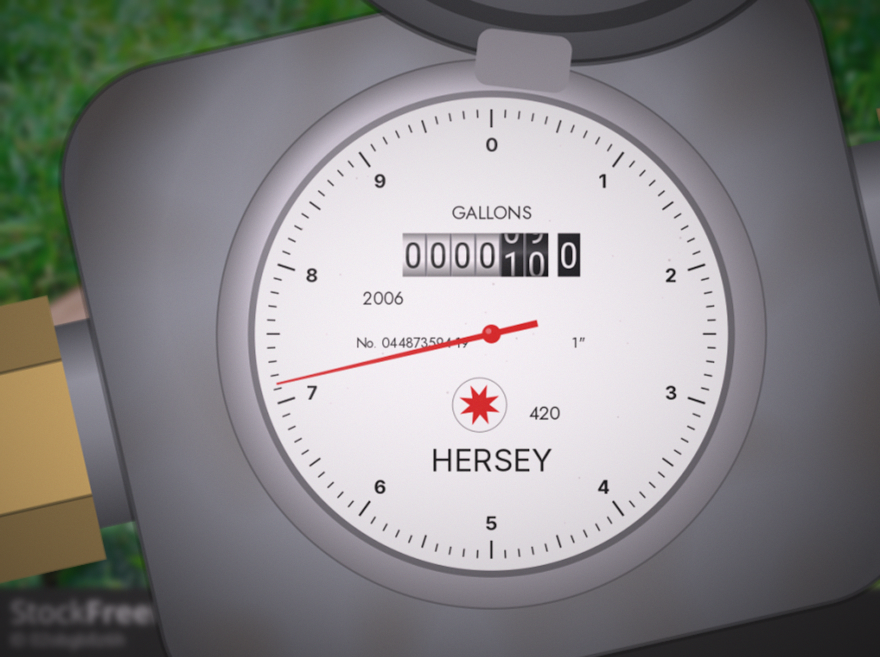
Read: 97.1 (gal)
